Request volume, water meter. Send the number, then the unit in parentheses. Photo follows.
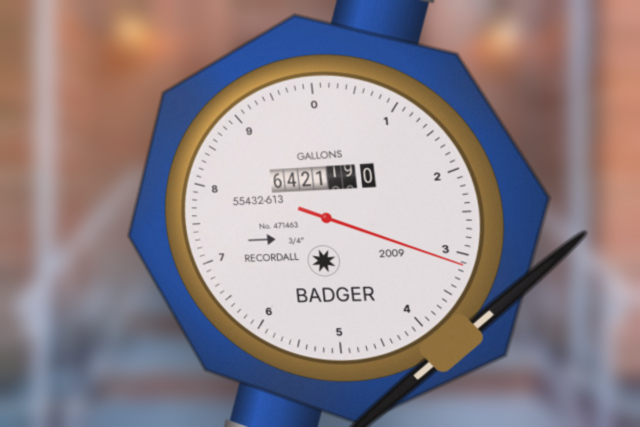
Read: 6421193.1 (gal)
